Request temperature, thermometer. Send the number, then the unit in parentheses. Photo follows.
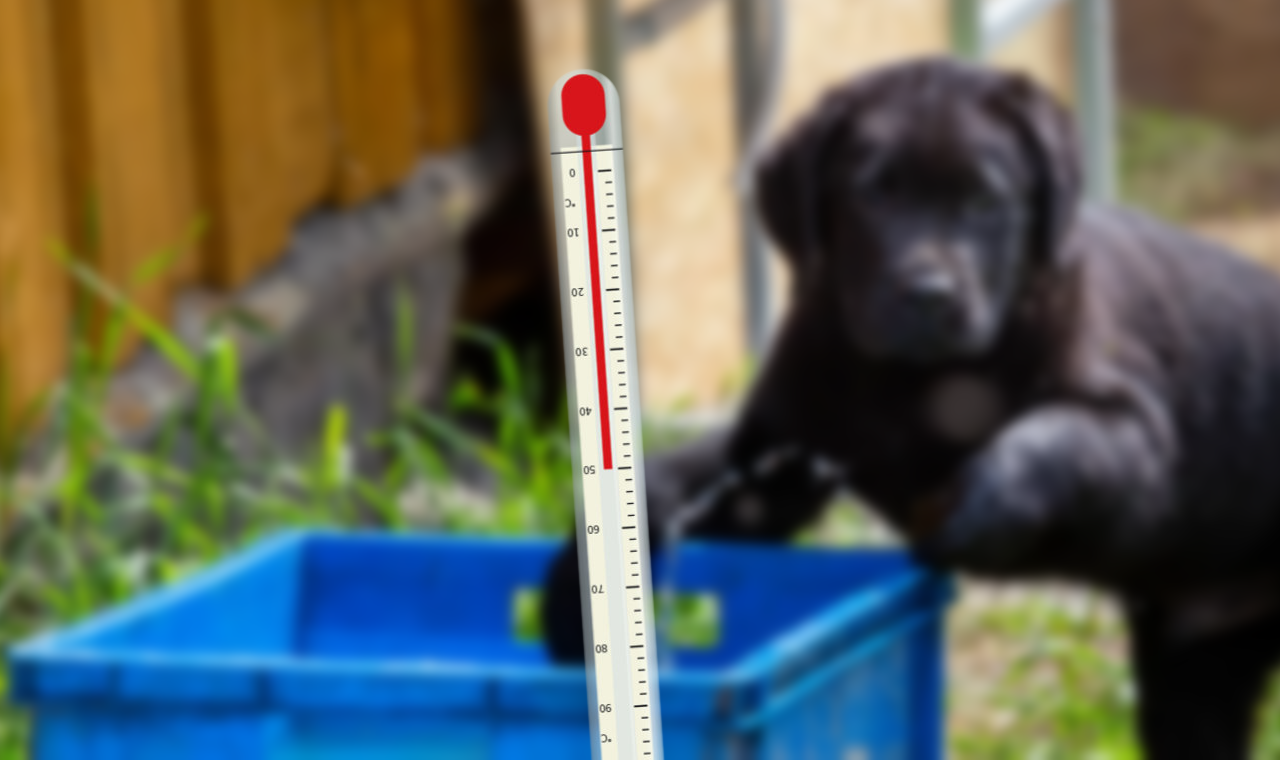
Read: 50 (°C)
